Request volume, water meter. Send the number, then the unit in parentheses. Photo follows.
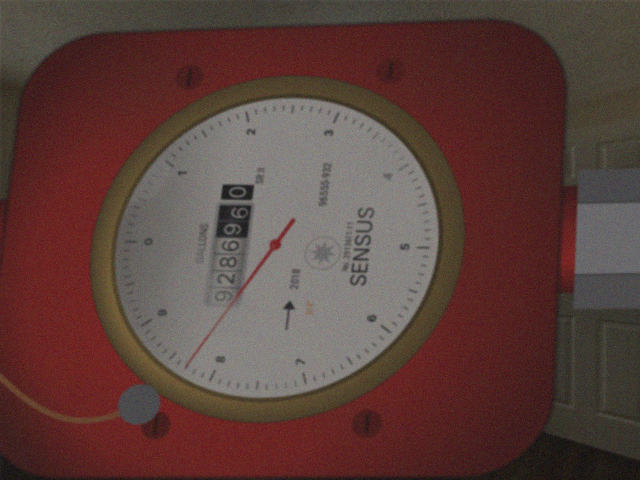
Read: 9286958.3 (gal)
